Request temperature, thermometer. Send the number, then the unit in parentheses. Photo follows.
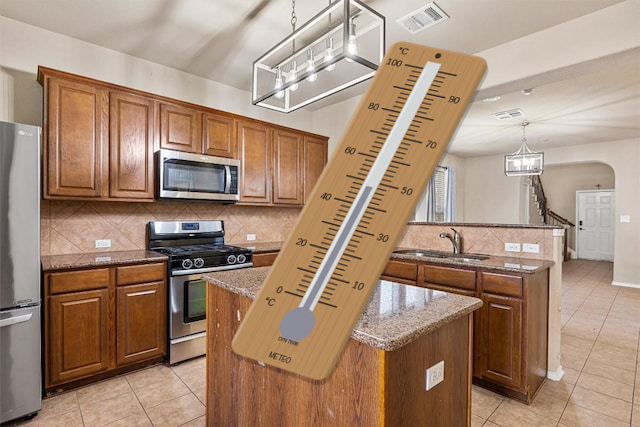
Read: 48 (°C)
